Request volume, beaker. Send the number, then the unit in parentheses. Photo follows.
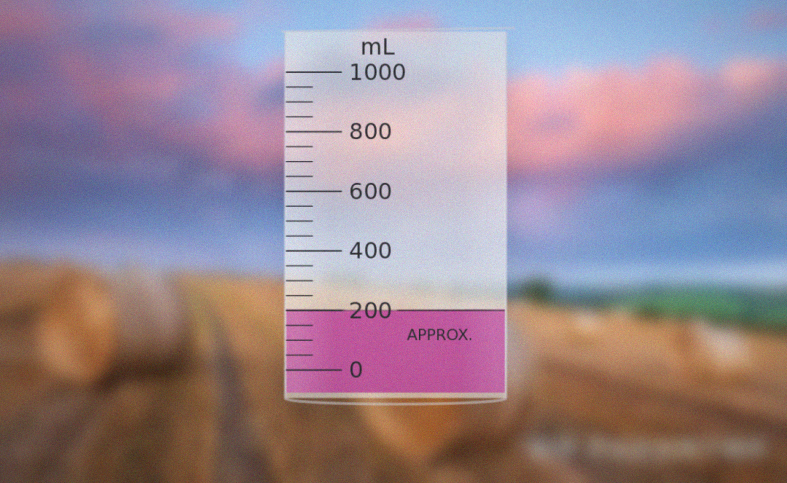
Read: 200 (mL)
